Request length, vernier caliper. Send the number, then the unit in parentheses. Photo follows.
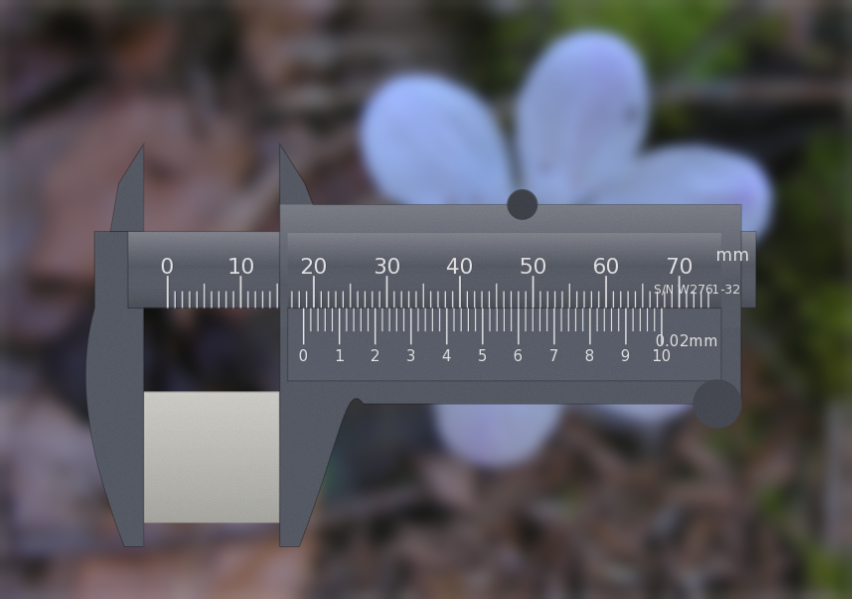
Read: 18.6 (mm)
